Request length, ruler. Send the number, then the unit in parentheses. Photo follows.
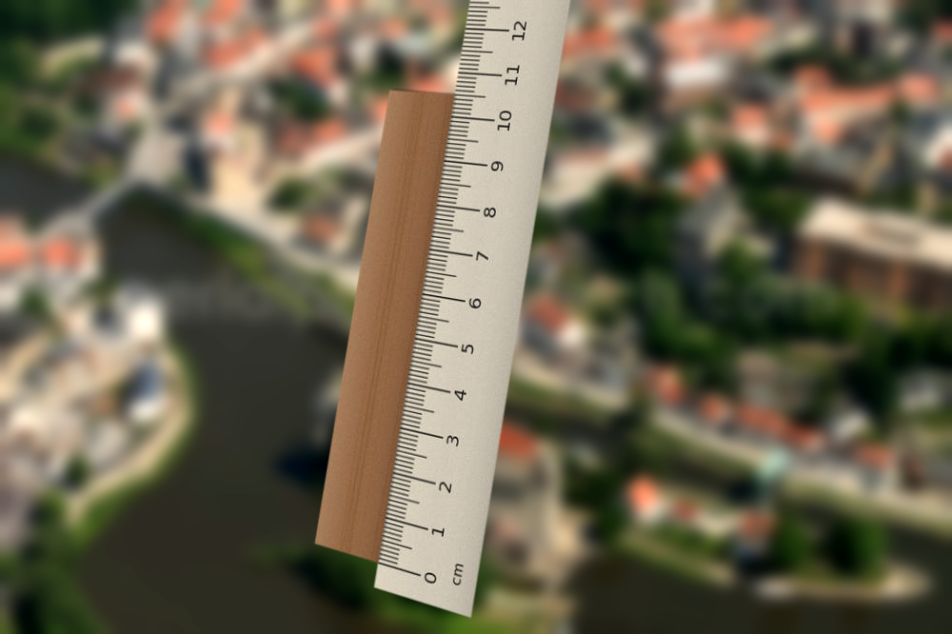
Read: 10.5 (cm)
